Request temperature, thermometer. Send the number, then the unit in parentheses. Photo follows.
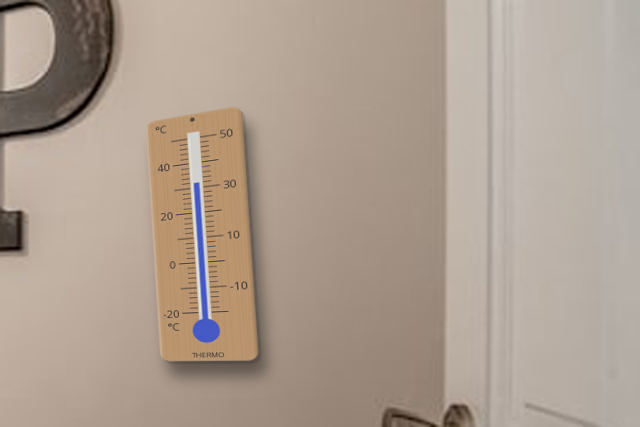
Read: 32 (°C)
